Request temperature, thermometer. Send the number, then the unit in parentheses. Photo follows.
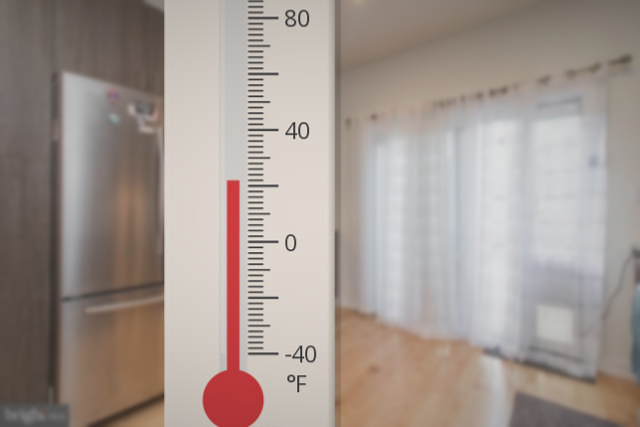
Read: 22 (°F)
